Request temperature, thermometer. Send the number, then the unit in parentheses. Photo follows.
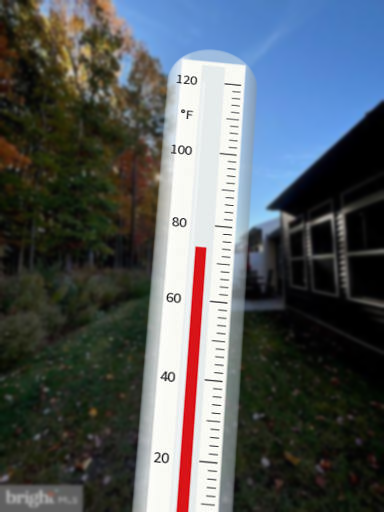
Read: 74 (°F)
